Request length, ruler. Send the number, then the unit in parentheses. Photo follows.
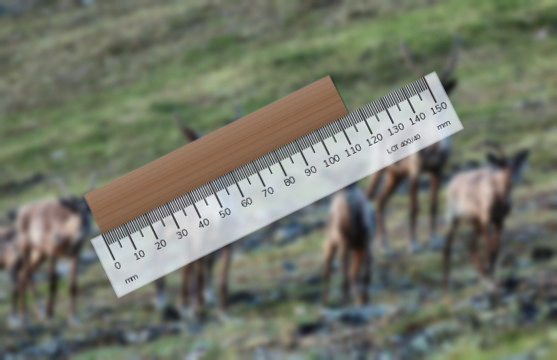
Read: 115 (mm)
